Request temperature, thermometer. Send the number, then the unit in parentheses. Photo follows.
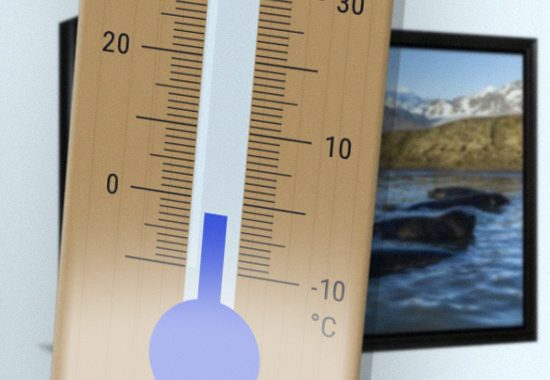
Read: -2 (°C)
